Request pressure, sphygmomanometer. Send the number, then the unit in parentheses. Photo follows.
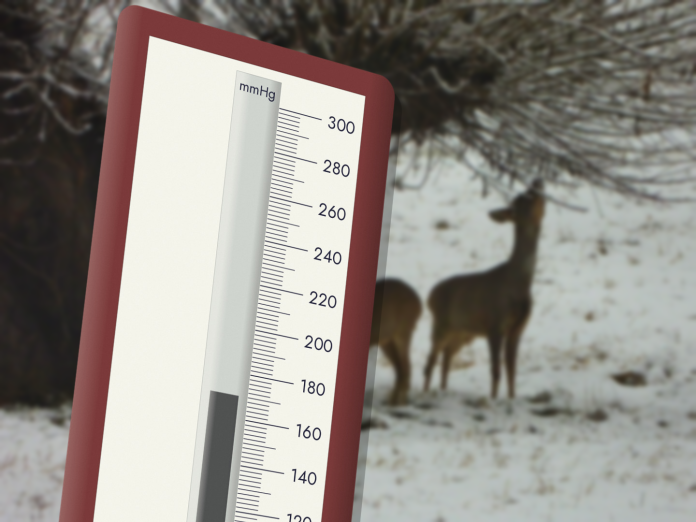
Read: 170 (mmHg)
